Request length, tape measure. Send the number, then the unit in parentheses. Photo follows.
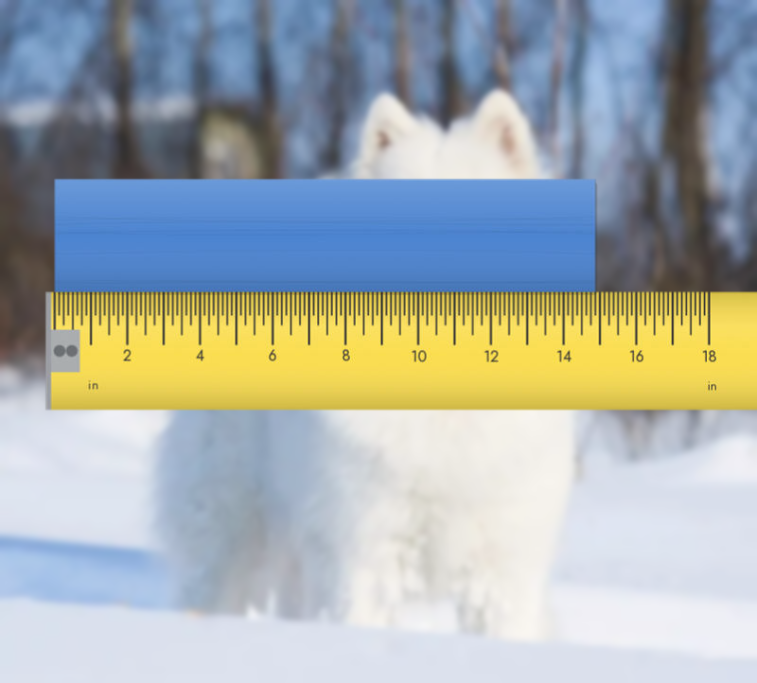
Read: 14.875 (in)
